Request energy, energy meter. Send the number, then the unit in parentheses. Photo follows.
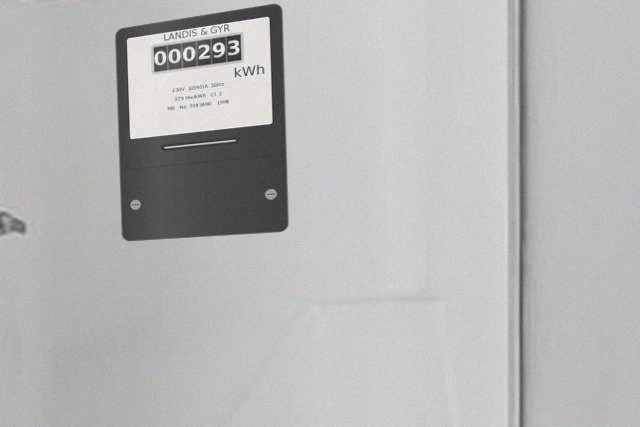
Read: 293 (kWh)
